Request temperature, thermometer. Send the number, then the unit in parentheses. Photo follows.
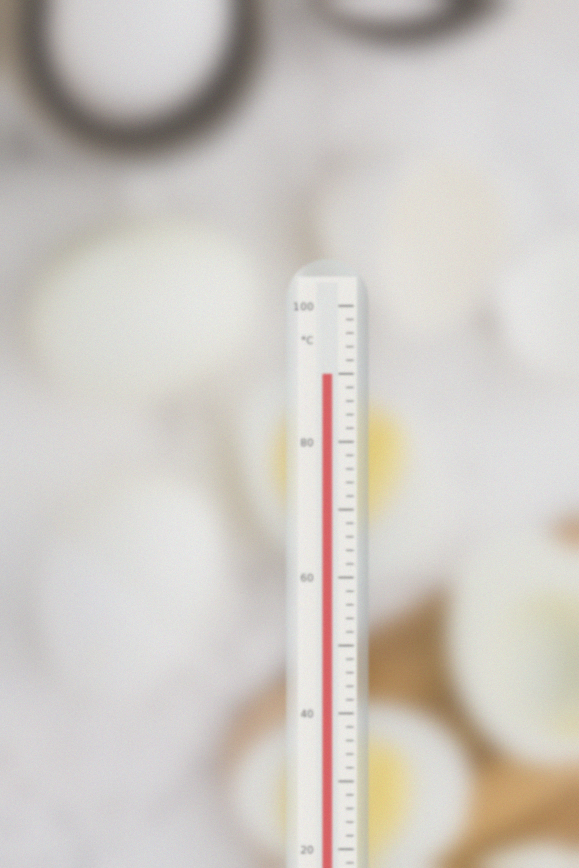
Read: 90 (°C)
